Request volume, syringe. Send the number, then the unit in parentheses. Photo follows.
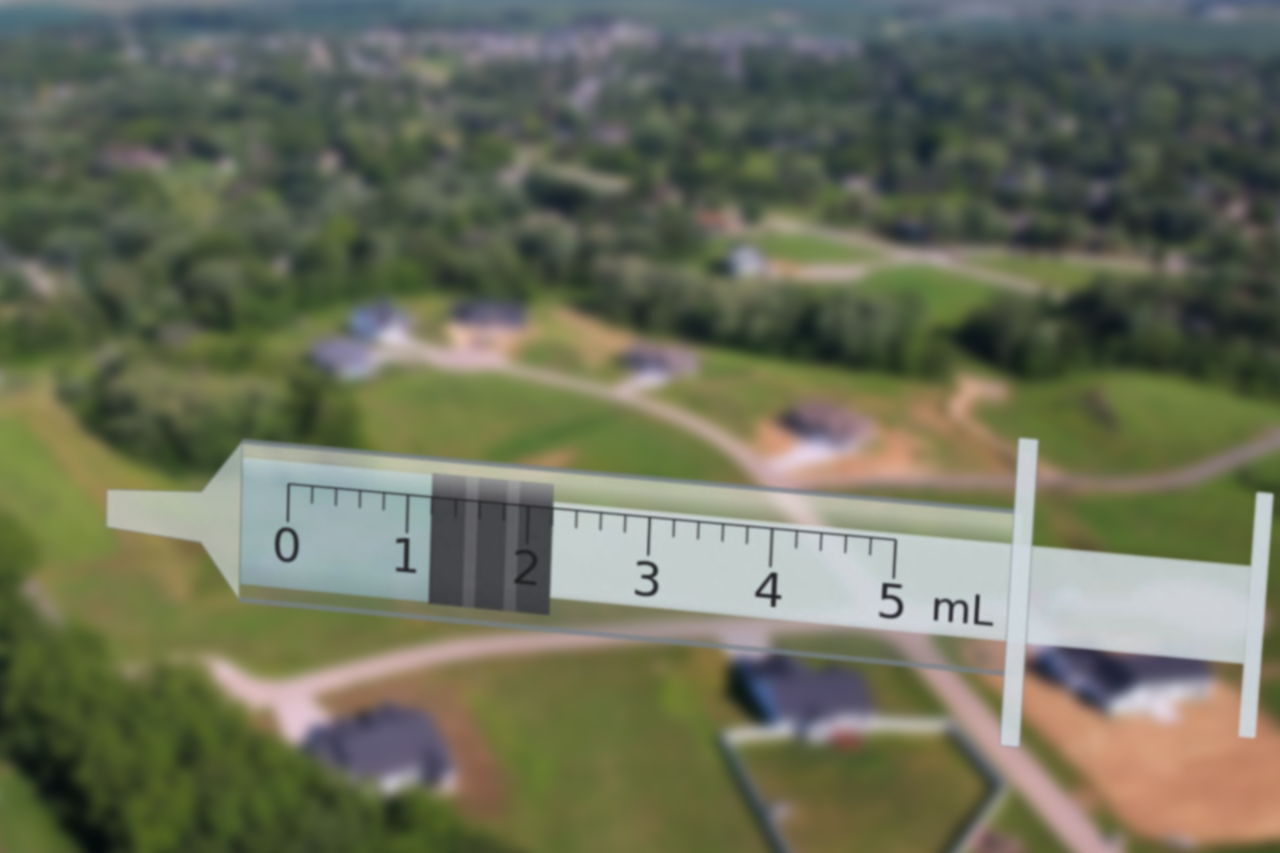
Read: 1.2 (mL)
